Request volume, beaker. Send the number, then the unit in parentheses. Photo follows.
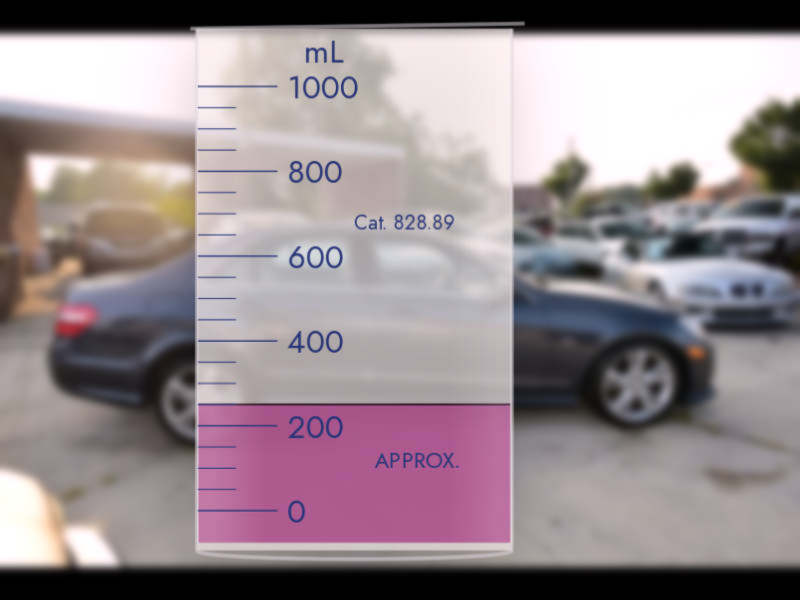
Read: 250 (mL)
